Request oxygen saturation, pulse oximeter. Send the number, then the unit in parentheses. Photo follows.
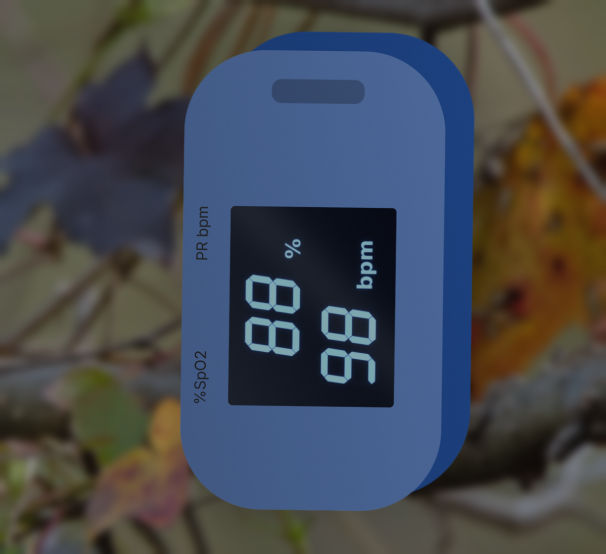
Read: 88 (%)
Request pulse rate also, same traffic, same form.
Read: 98 (bpm)
